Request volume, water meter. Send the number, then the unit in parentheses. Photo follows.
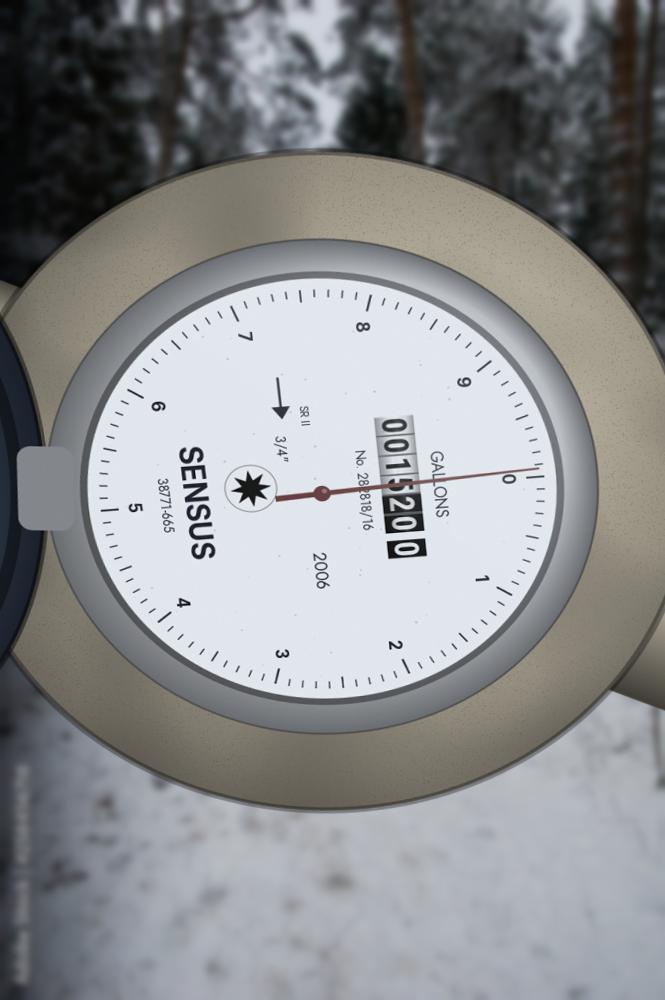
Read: 15199.9 (gal)
